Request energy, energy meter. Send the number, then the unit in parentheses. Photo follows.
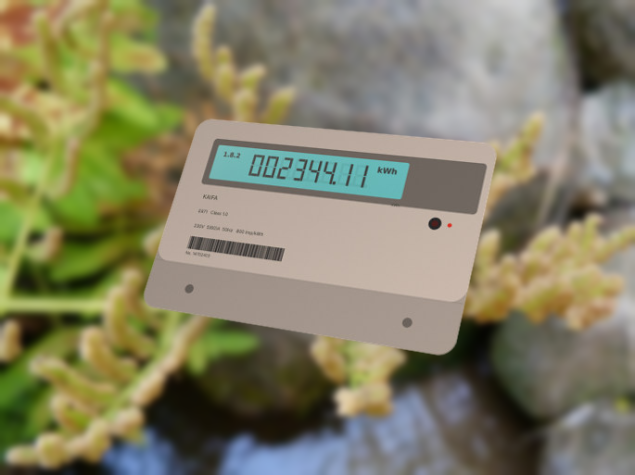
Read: 2344.11 (kWh)
